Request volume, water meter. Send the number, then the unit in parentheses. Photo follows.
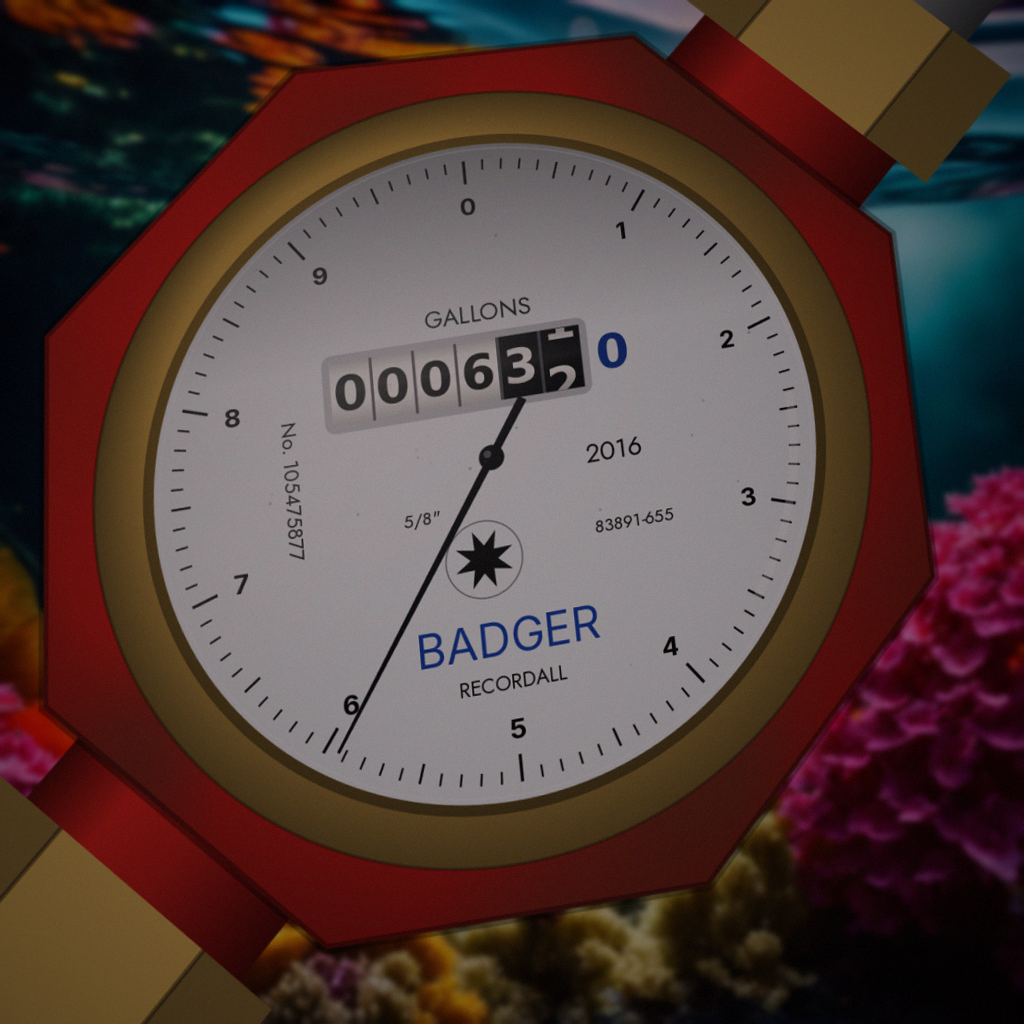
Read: 6315.9 (gal)
